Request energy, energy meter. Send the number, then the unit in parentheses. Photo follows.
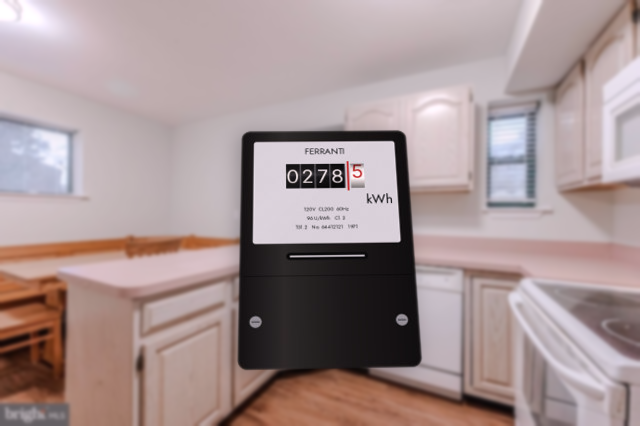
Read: 278.5 (kWh)
